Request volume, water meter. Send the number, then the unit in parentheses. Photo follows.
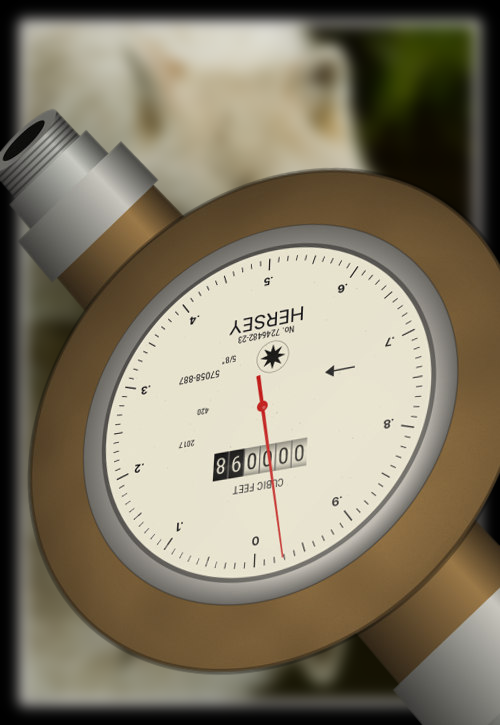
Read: 97.97 (ft³)
